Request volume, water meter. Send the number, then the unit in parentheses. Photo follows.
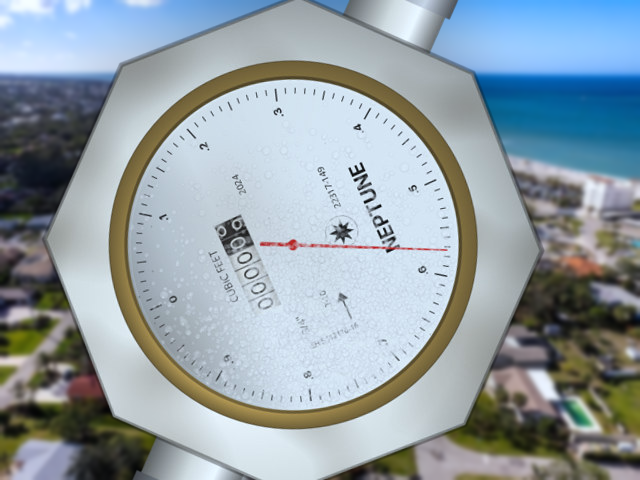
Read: 8.57 (ft³)
